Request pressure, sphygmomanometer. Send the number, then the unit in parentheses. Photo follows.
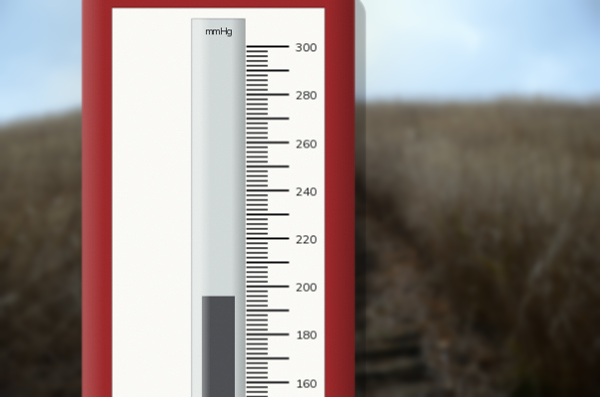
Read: 196 (mmHg)
